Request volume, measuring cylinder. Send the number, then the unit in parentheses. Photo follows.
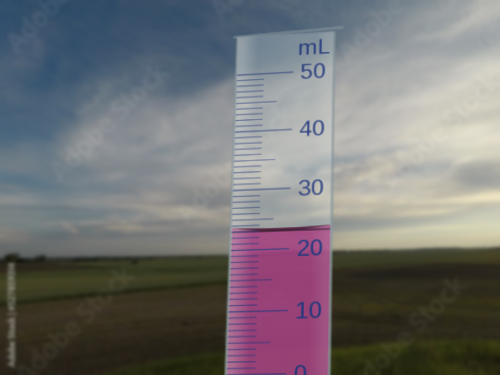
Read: 23 (mL)
